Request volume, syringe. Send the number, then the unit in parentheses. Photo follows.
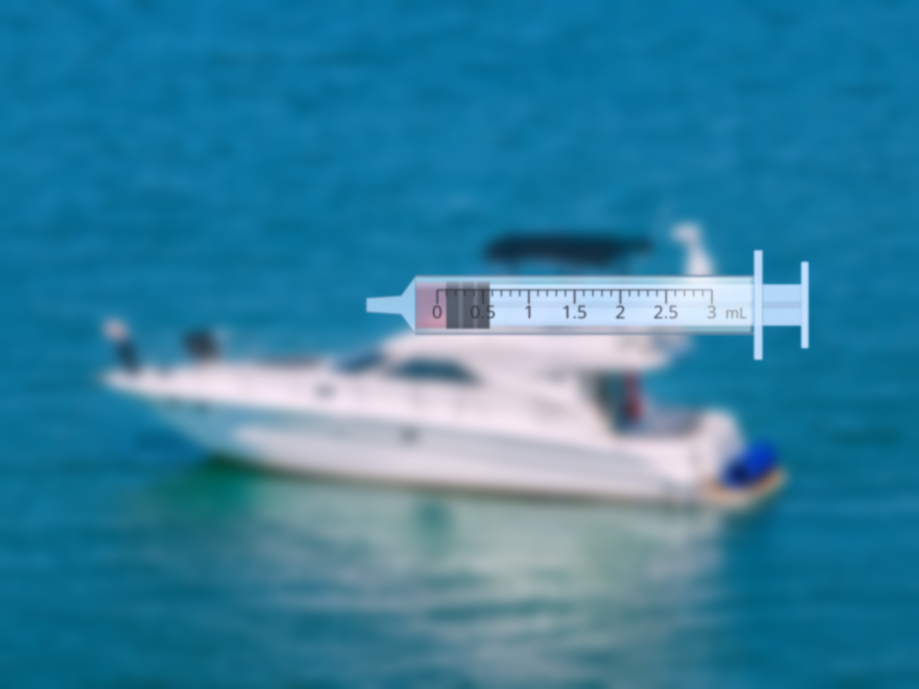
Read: 0.1 (mL)
